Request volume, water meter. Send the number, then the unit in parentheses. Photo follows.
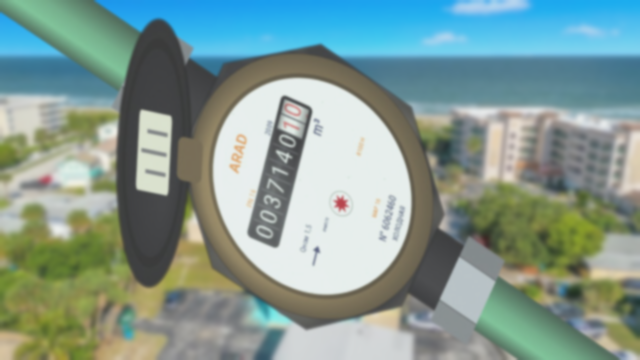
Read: 37140.10 (m³)
